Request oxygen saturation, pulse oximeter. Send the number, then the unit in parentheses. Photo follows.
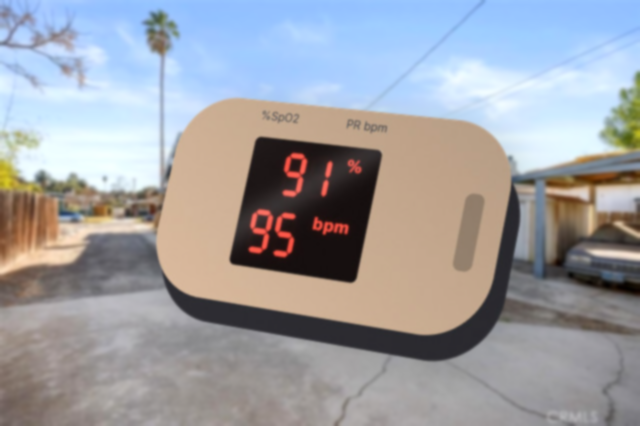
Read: 91 (%)
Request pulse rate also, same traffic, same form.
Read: 95 (bpm)
